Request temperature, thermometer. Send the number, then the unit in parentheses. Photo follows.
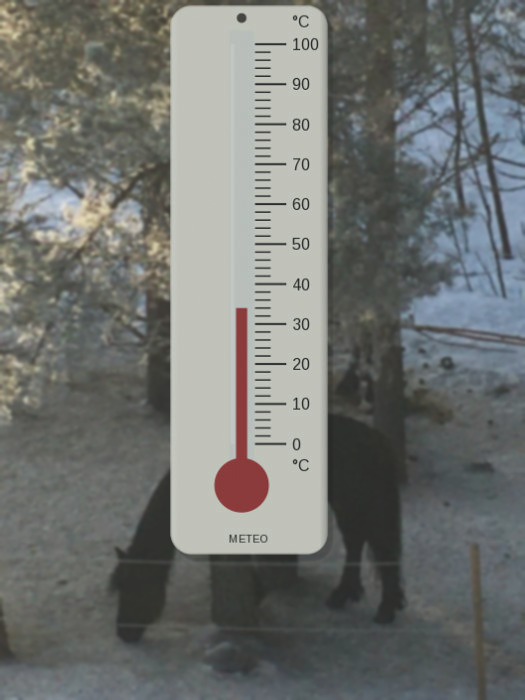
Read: 34 (°C)
